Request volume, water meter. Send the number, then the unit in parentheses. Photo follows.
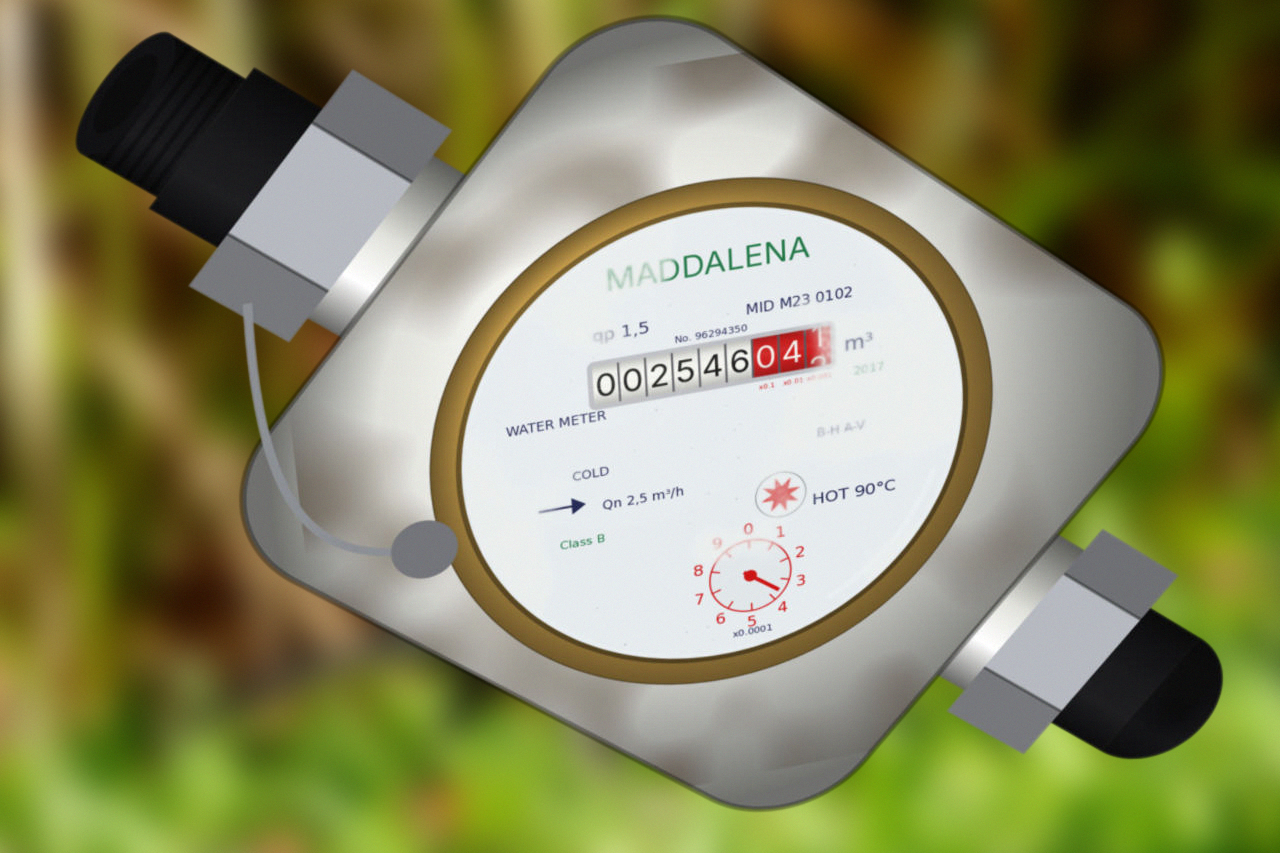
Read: 2546.0413 (m³)
